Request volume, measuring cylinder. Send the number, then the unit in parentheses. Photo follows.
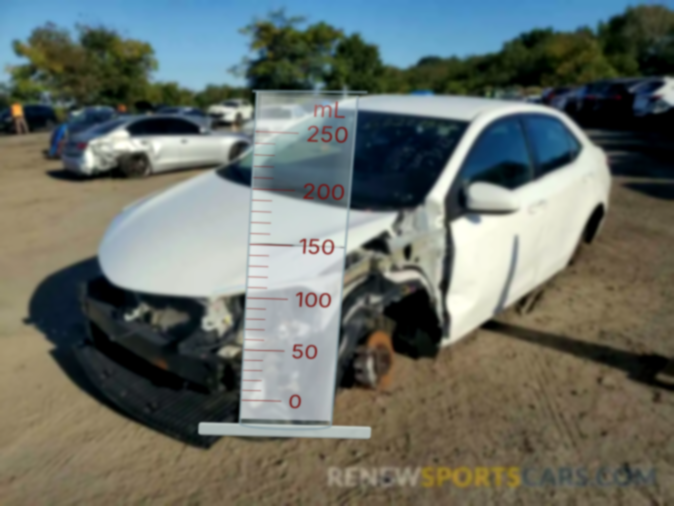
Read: 150 (mL)
